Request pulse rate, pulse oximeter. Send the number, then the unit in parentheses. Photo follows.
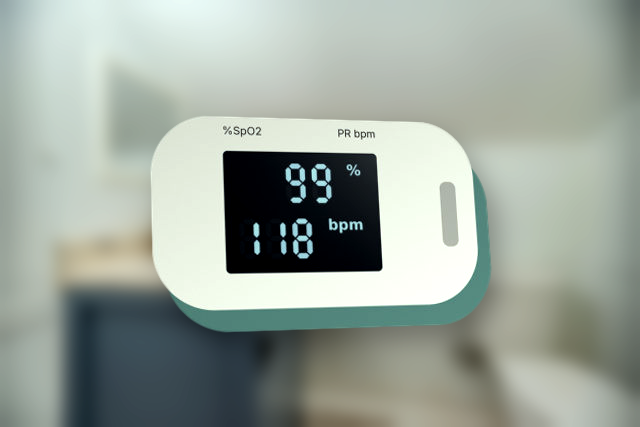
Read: 118 (bpm)
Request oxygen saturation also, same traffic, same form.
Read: 99 (%)
